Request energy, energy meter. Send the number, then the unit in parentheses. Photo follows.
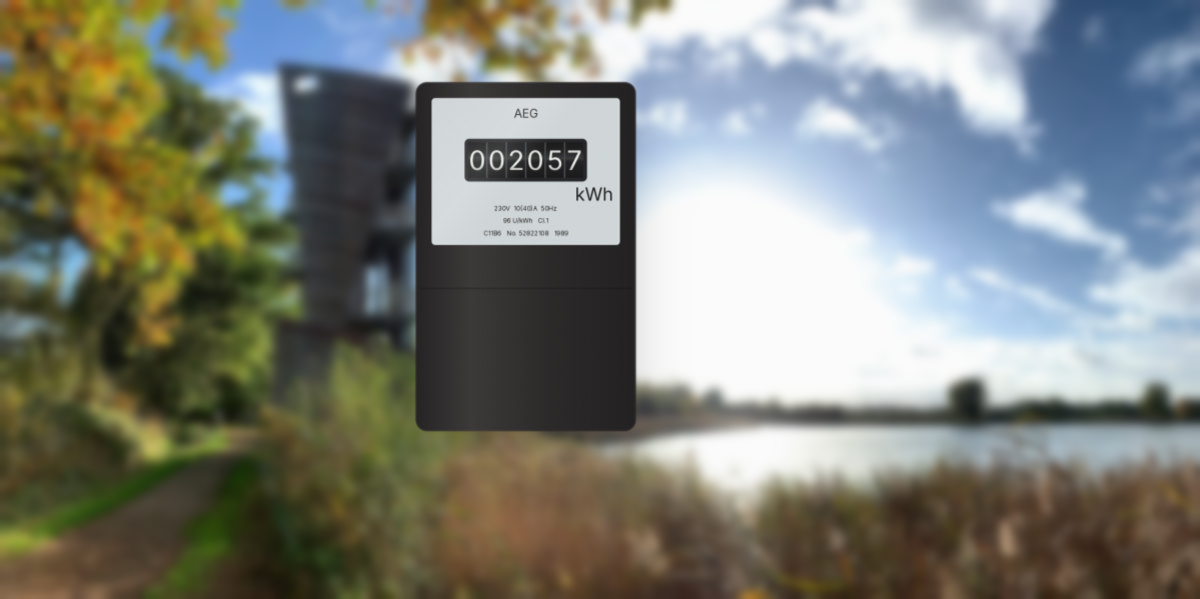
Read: 2057 (kWh)
